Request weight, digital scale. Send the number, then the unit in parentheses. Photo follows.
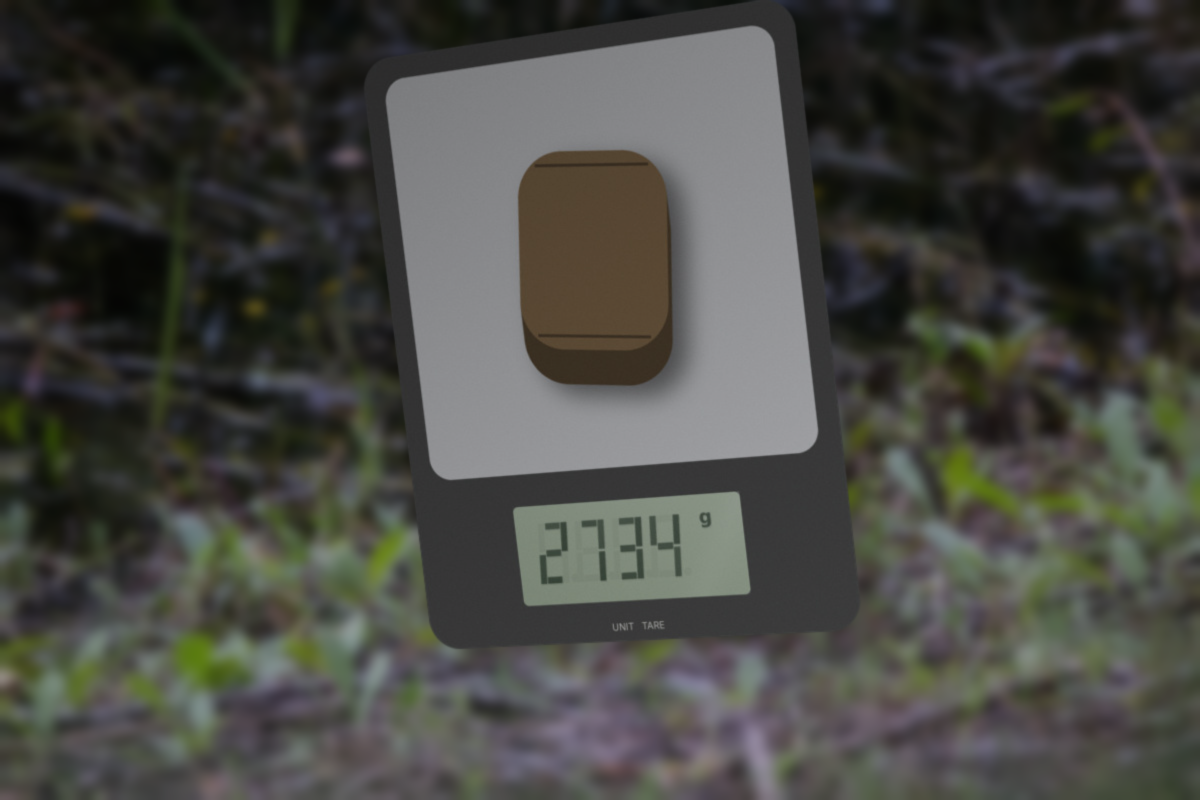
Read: 2734 (g)
